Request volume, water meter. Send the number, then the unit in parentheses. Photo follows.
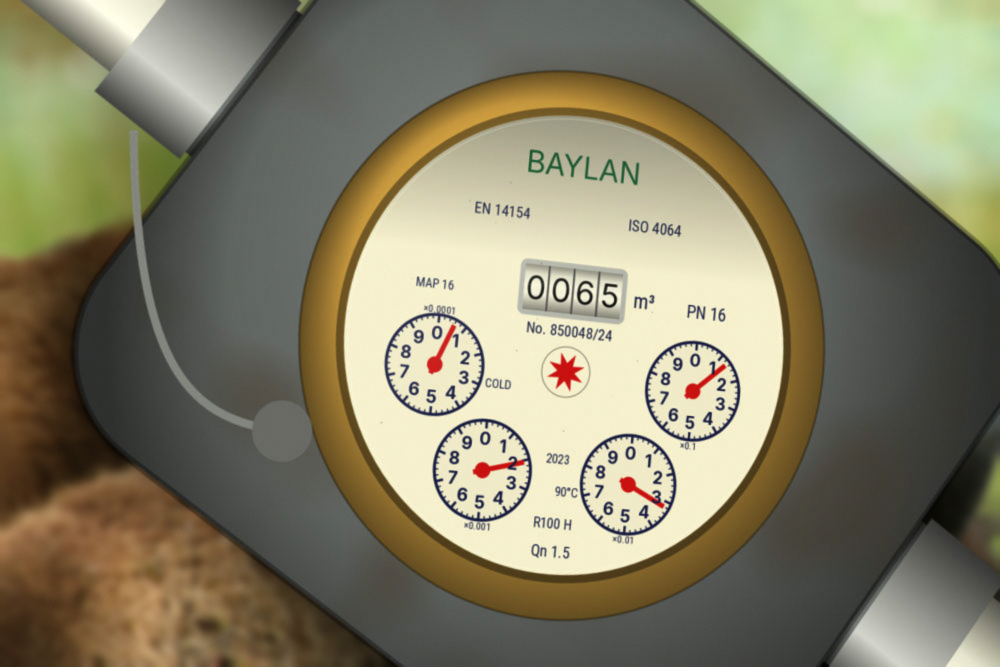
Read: 65.1320 (m³)
